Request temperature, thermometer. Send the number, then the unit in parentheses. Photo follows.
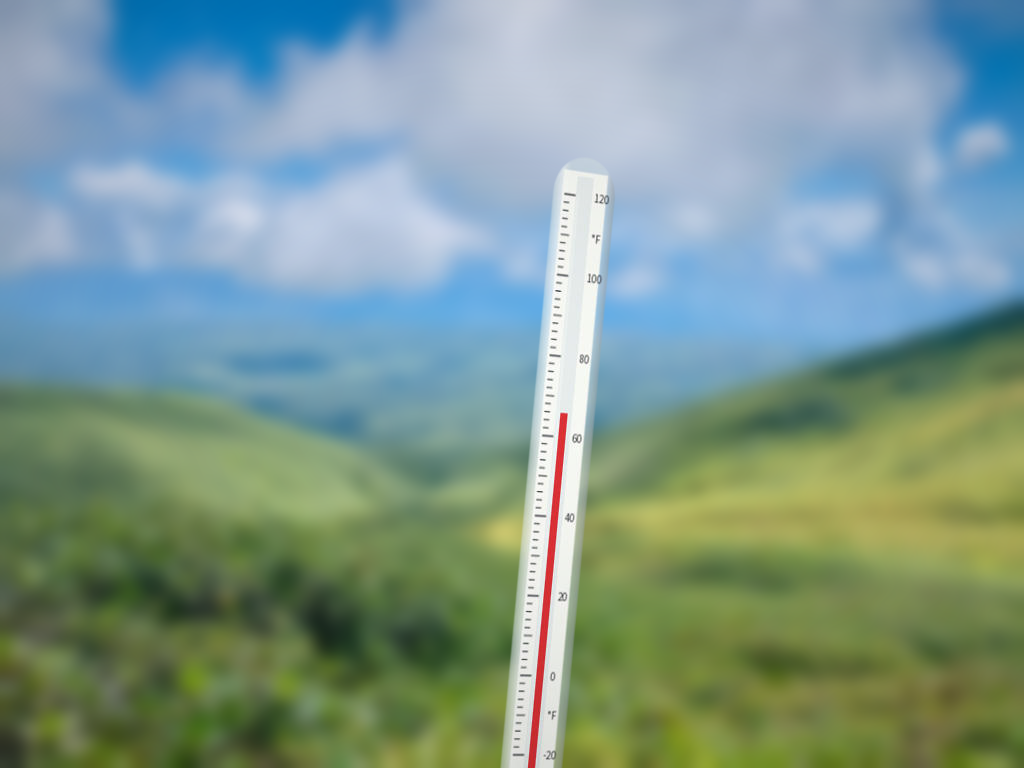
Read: 66 (°F)
